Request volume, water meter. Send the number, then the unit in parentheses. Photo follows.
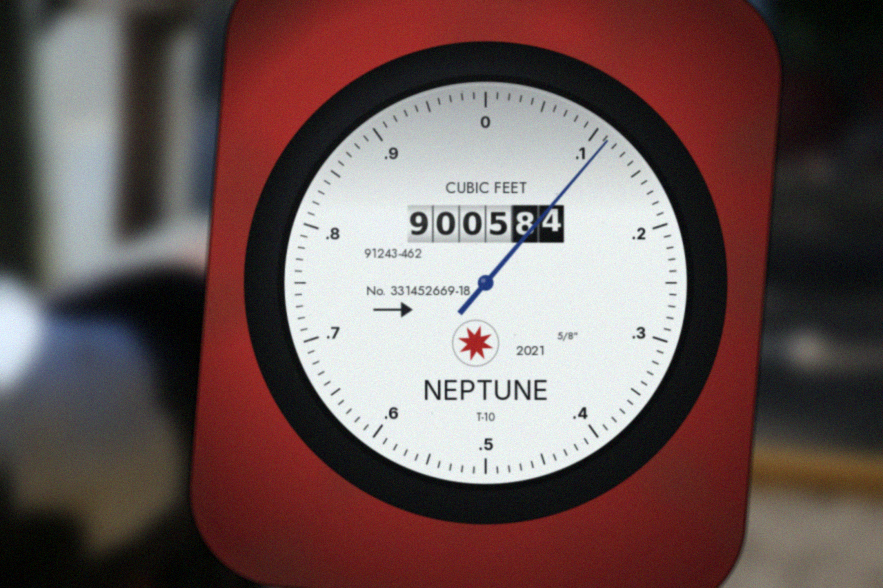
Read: 900584.11 (ft³)
